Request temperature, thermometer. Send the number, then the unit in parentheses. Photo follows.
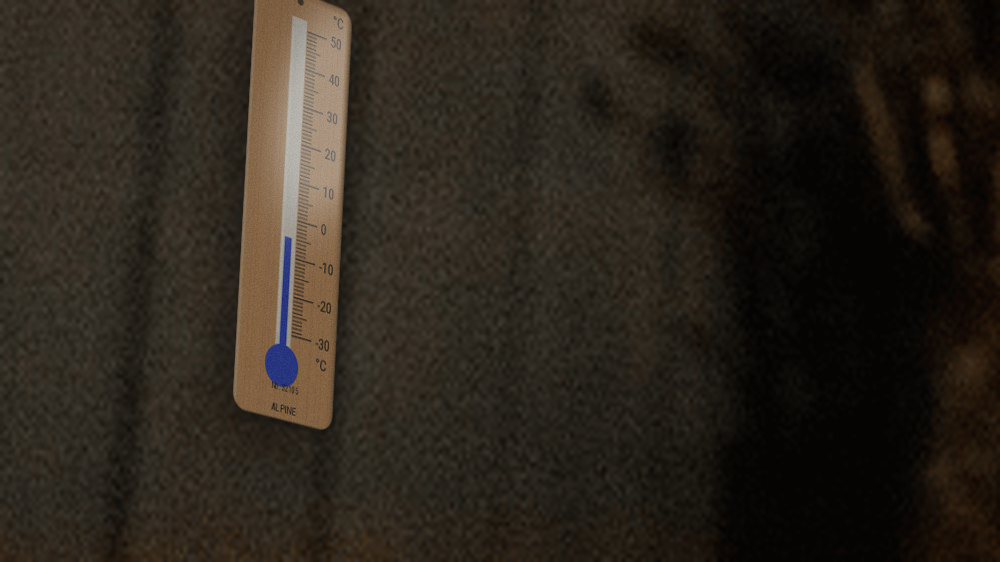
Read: -5 (°C)
